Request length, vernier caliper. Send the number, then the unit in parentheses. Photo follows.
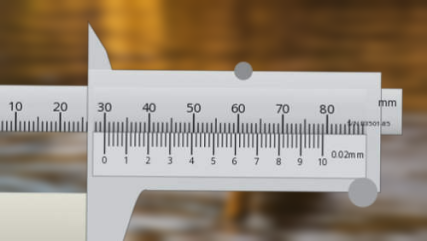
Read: 30.0 (mm)
